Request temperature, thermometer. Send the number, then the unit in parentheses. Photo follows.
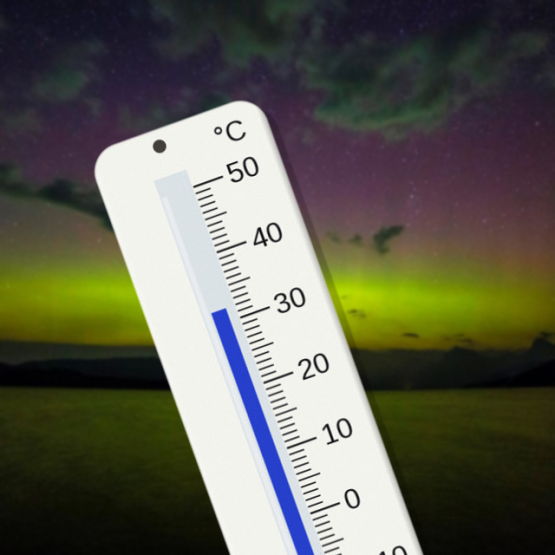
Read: 32 (°C)
